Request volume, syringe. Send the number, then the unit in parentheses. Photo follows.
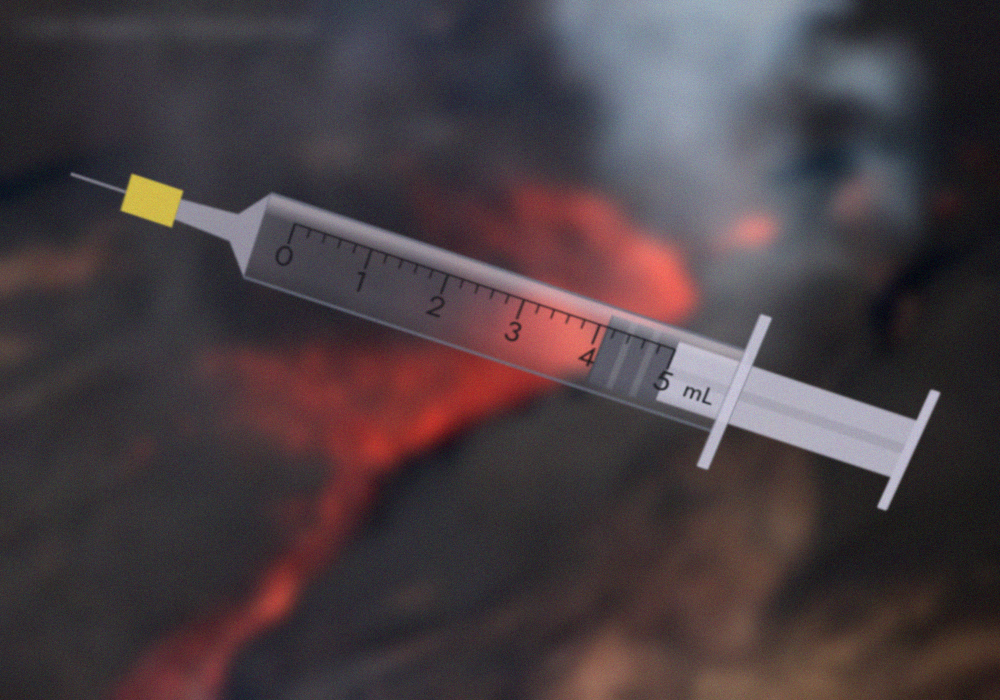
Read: 4.1 (mL)
